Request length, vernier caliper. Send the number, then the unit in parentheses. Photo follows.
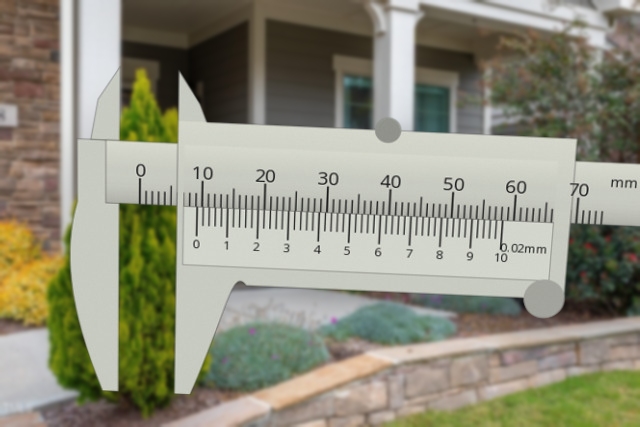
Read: 9.2 (mm)
